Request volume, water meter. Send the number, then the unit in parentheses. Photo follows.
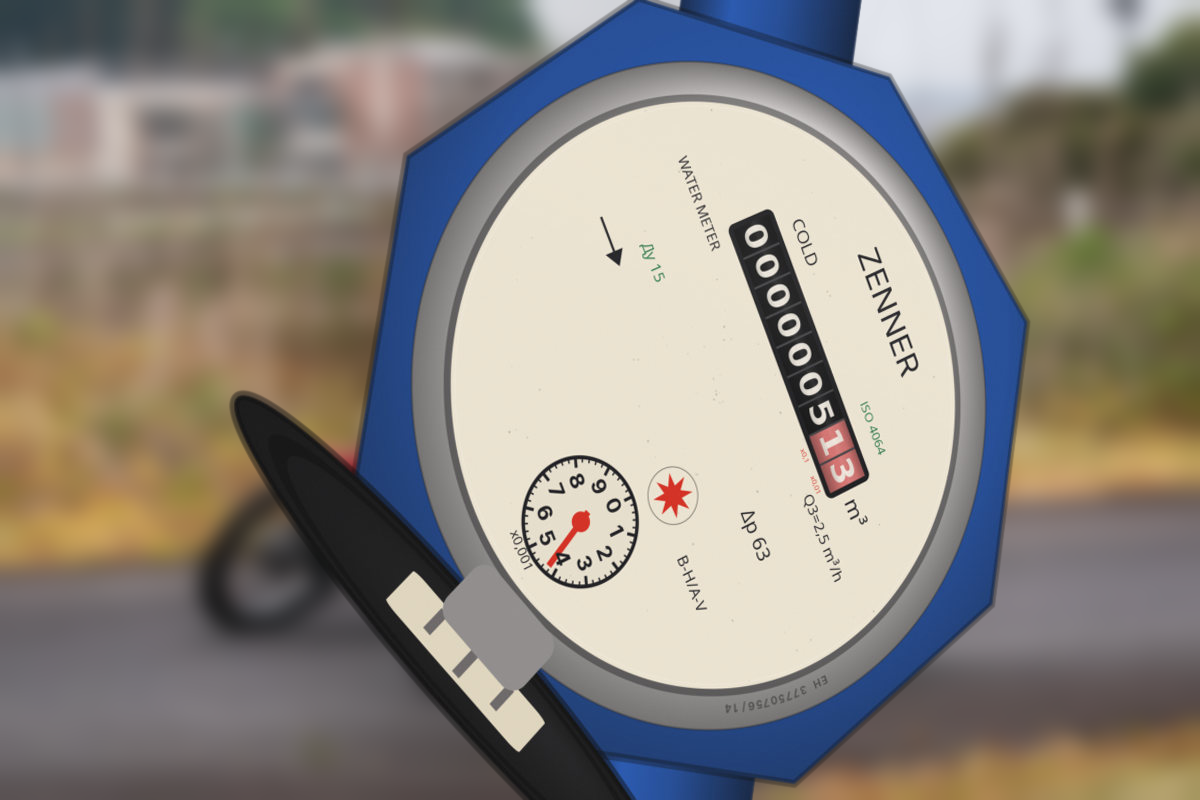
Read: 5.134 (m³)
